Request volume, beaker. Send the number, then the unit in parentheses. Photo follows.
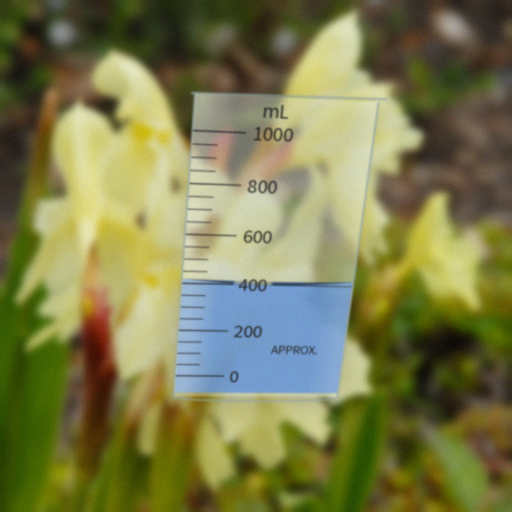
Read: 400 (mL)
